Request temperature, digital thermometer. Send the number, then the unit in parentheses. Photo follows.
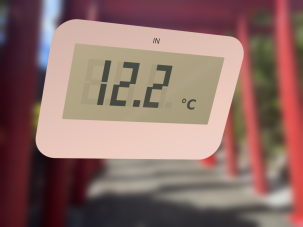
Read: 12.2 (°C)
